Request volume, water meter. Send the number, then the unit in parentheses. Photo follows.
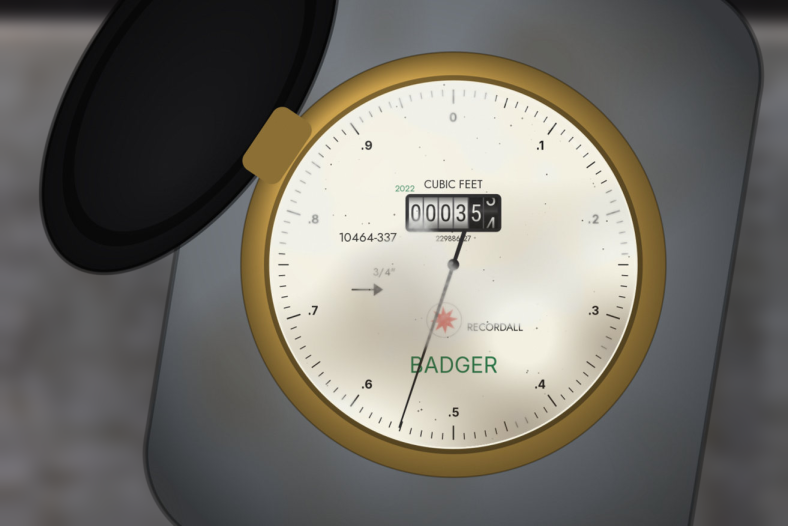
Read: 353.55 (ft³)
